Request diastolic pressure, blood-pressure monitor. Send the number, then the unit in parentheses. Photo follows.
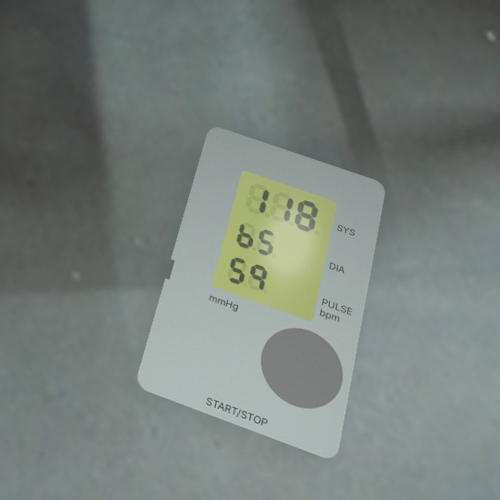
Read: 65 (mmHg)
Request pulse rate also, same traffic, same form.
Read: 59 (bpm)
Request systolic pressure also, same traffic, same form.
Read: 118 (mmHg)
